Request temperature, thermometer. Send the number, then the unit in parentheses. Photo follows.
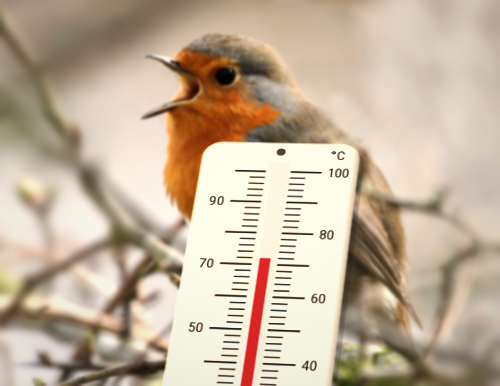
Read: 72 (°C)
